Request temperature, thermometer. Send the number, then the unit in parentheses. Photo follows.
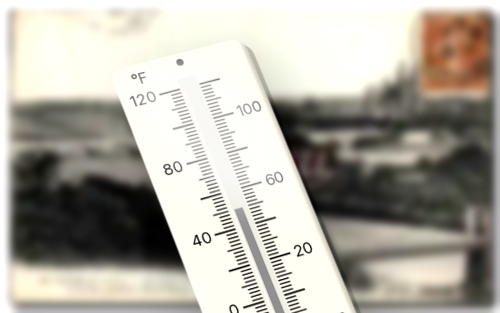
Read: 50 (°F)
